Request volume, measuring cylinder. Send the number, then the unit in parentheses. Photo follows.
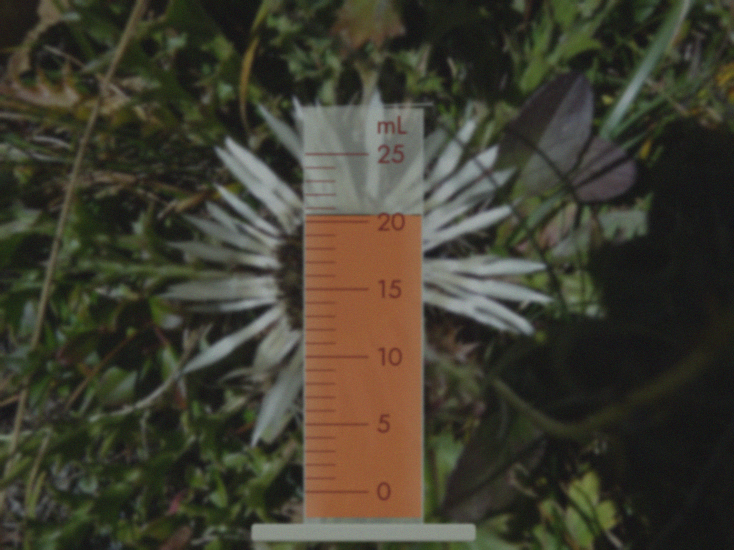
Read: 20.5 (mL)
